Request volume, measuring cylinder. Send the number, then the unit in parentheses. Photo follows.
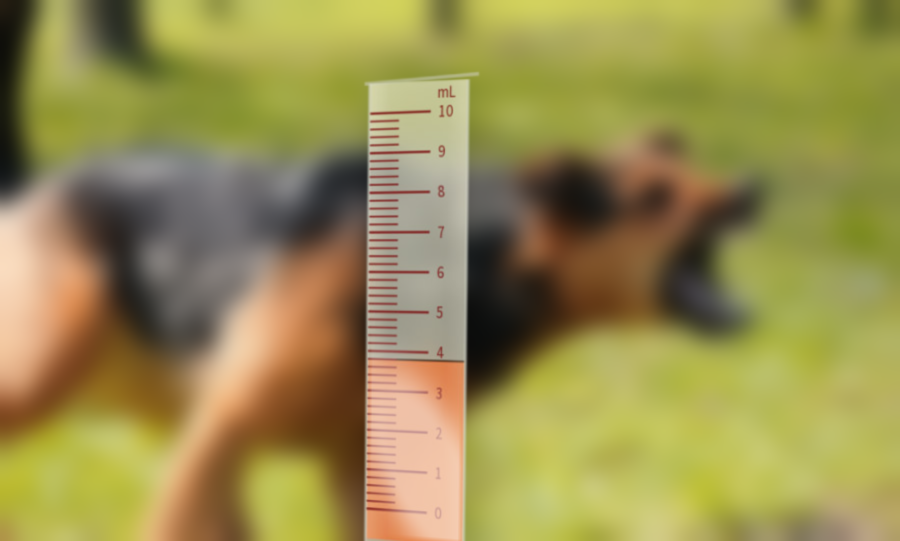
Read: 3.8 (mL)
